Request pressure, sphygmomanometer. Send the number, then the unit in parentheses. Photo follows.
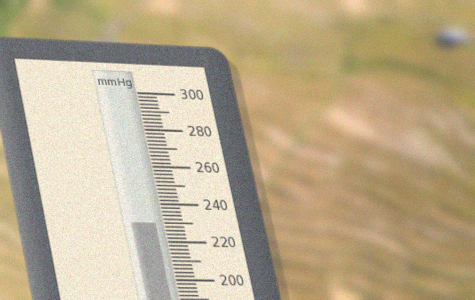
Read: 230 (mmHg)
